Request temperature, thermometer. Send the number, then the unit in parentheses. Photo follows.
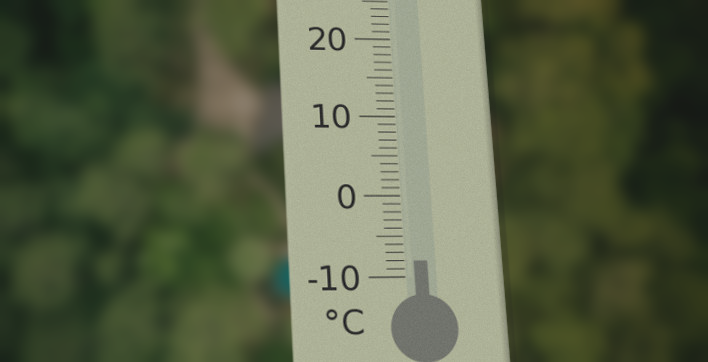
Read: -8 (°C)
